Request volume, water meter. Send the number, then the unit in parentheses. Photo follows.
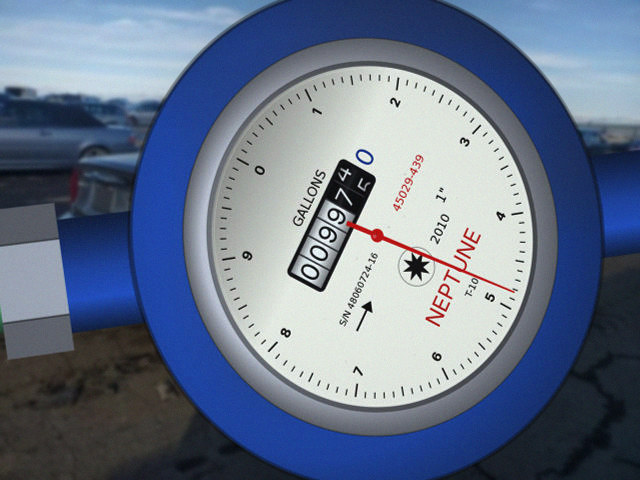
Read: 99744.8 (gal)
